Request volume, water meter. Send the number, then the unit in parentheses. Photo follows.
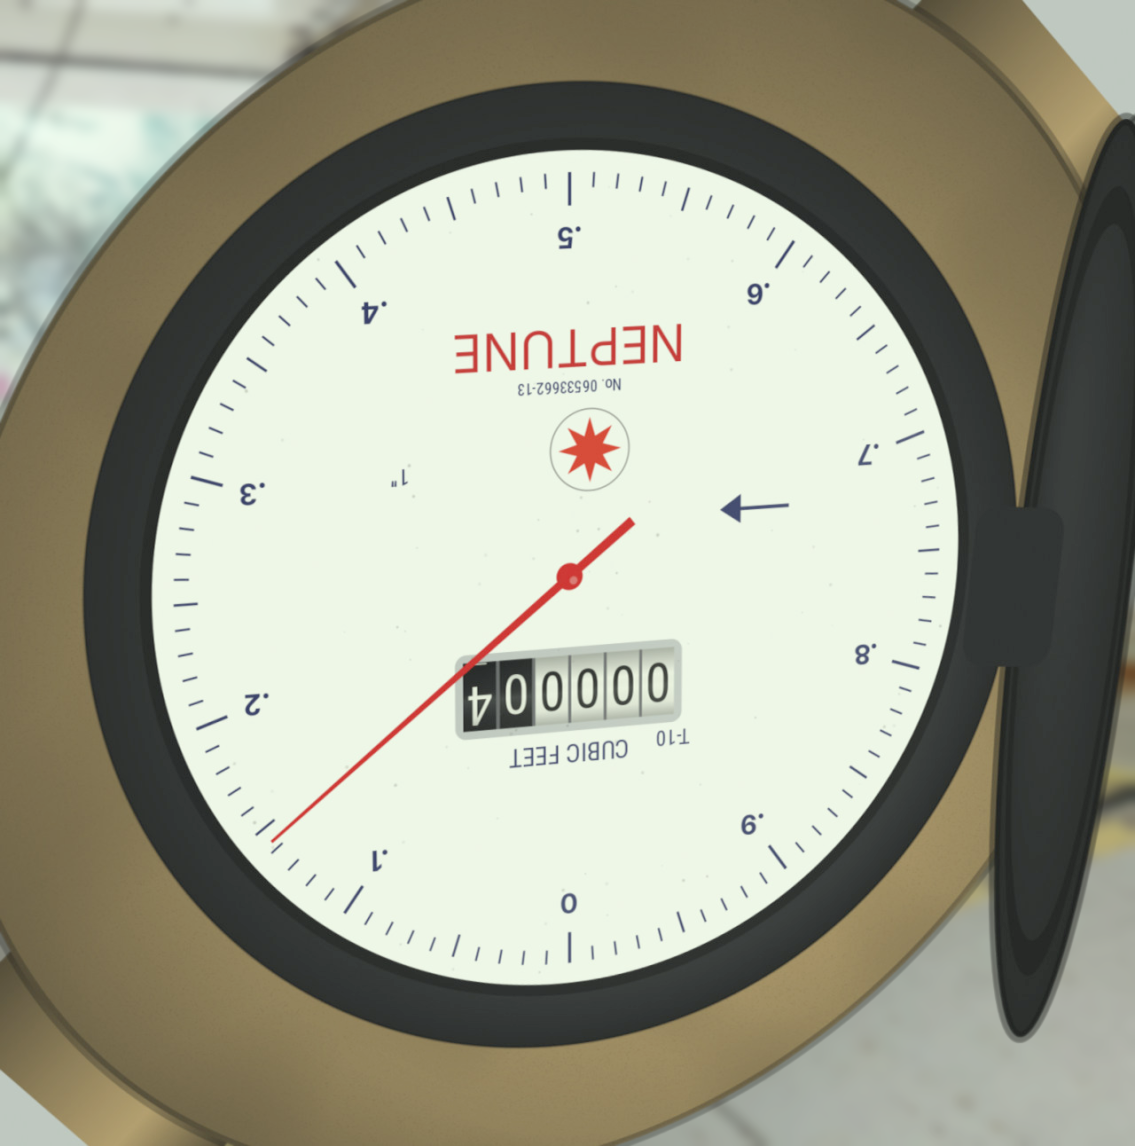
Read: 4.14 (ft³)
